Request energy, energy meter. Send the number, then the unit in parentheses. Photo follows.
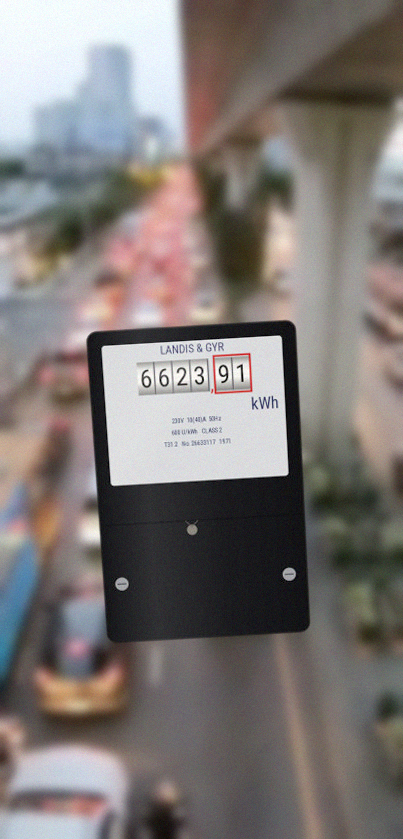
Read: 6623.91 (kWh)
